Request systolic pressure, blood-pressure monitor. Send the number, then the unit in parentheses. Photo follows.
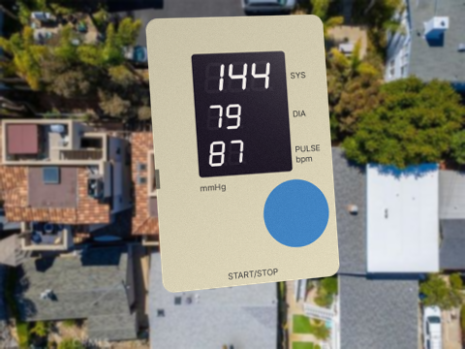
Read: 144 (mmHg)
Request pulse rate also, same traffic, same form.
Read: 87 (bpm)
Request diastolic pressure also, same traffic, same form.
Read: 79 (mmHg)
